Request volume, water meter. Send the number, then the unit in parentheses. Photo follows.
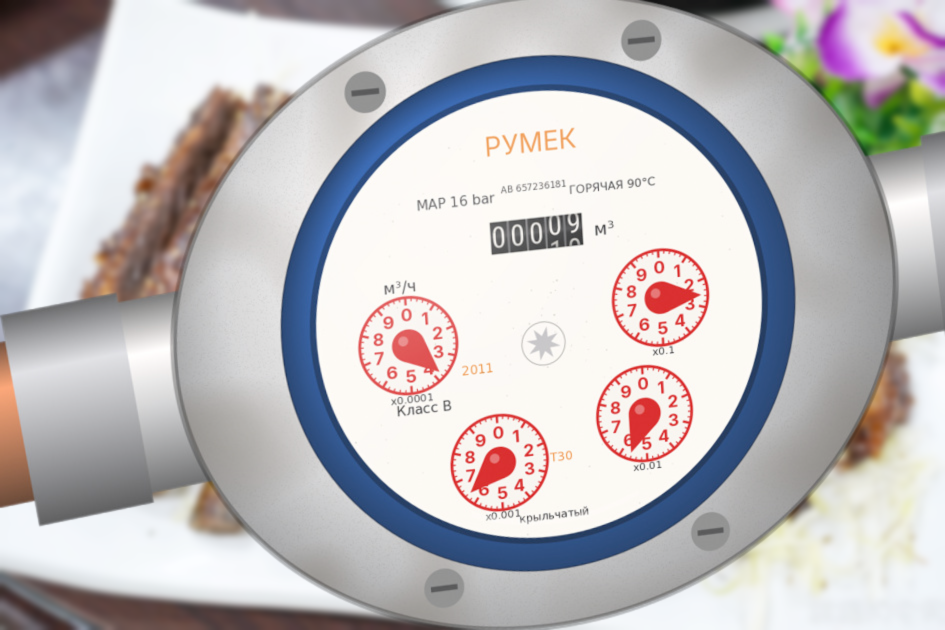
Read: 9.2563 (m³)
